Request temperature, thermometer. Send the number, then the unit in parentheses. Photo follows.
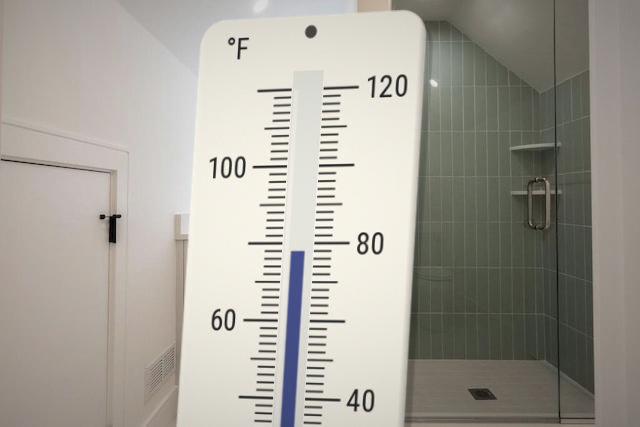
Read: 78 (°F)
